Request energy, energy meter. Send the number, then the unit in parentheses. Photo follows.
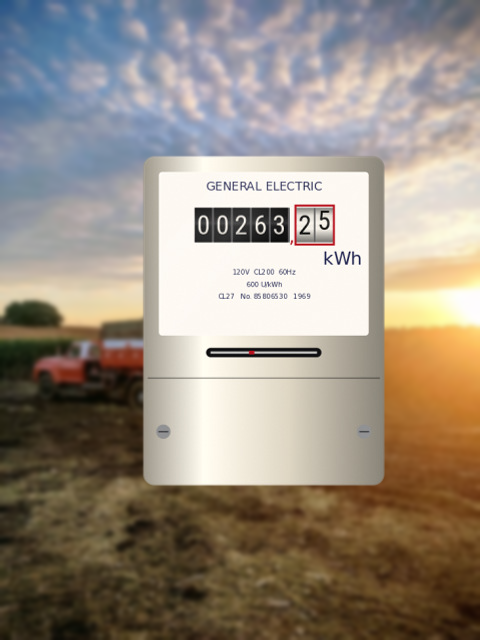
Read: 263.25 (kWh)
